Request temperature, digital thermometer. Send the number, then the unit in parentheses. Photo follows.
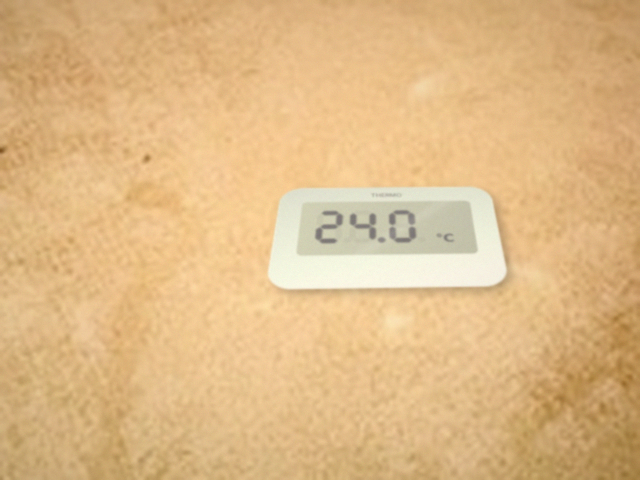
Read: 24.0 (°C)
